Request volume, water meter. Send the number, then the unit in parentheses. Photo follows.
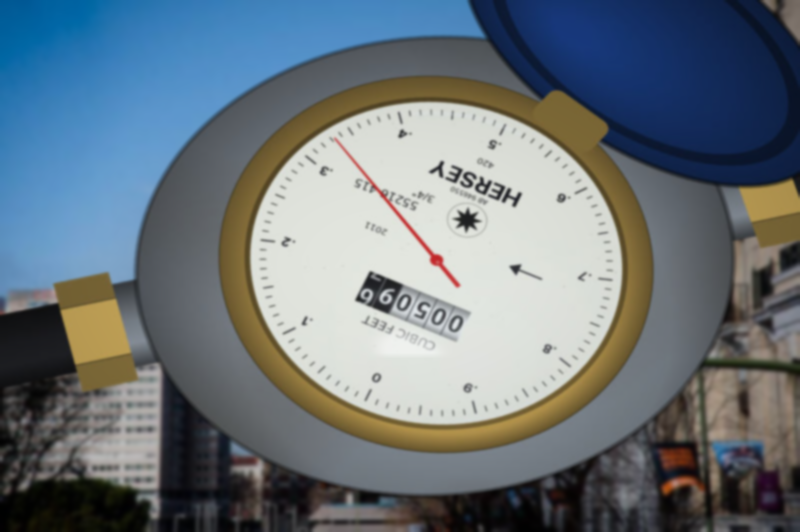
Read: 5096.33 (ft³)
